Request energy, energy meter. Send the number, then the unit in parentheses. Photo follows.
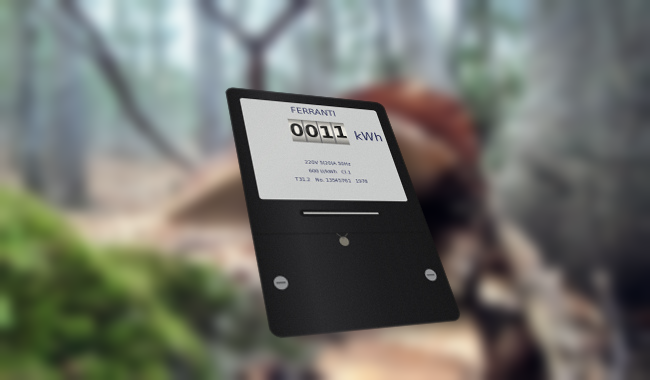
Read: 11 (kWh)
